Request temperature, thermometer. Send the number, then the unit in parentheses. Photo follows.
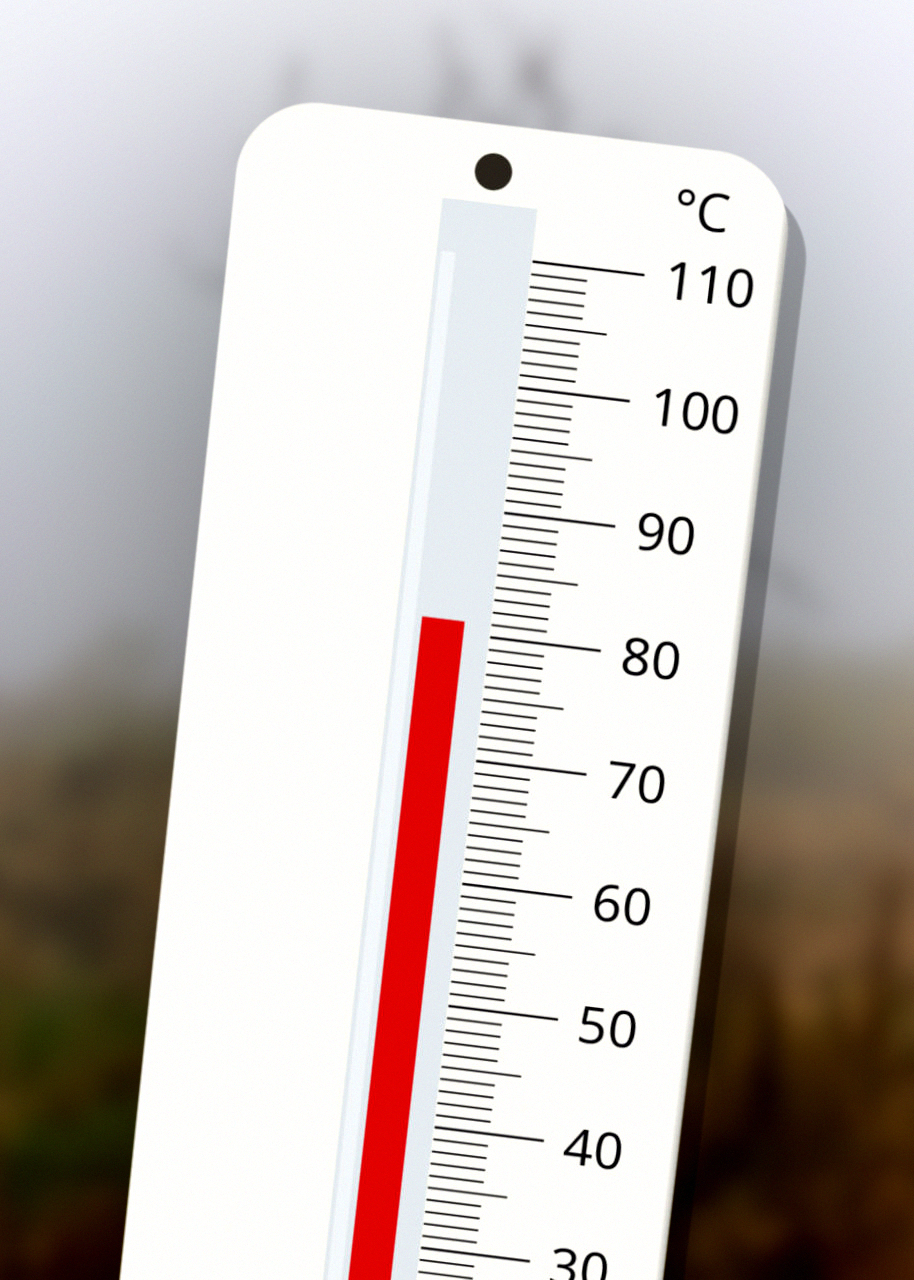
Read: 81 (°C)
